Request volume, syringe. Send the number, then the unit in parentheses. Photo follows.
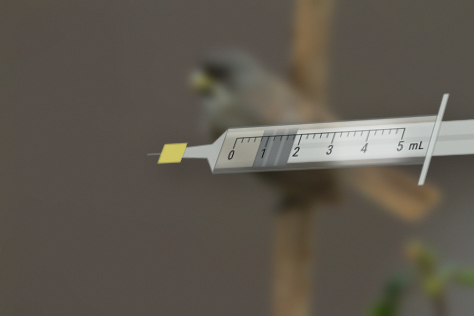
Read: 0.8 (mL)
